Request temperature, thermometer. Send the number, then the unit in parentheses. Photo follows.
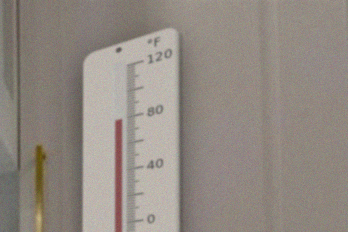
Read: 80 (°F)
